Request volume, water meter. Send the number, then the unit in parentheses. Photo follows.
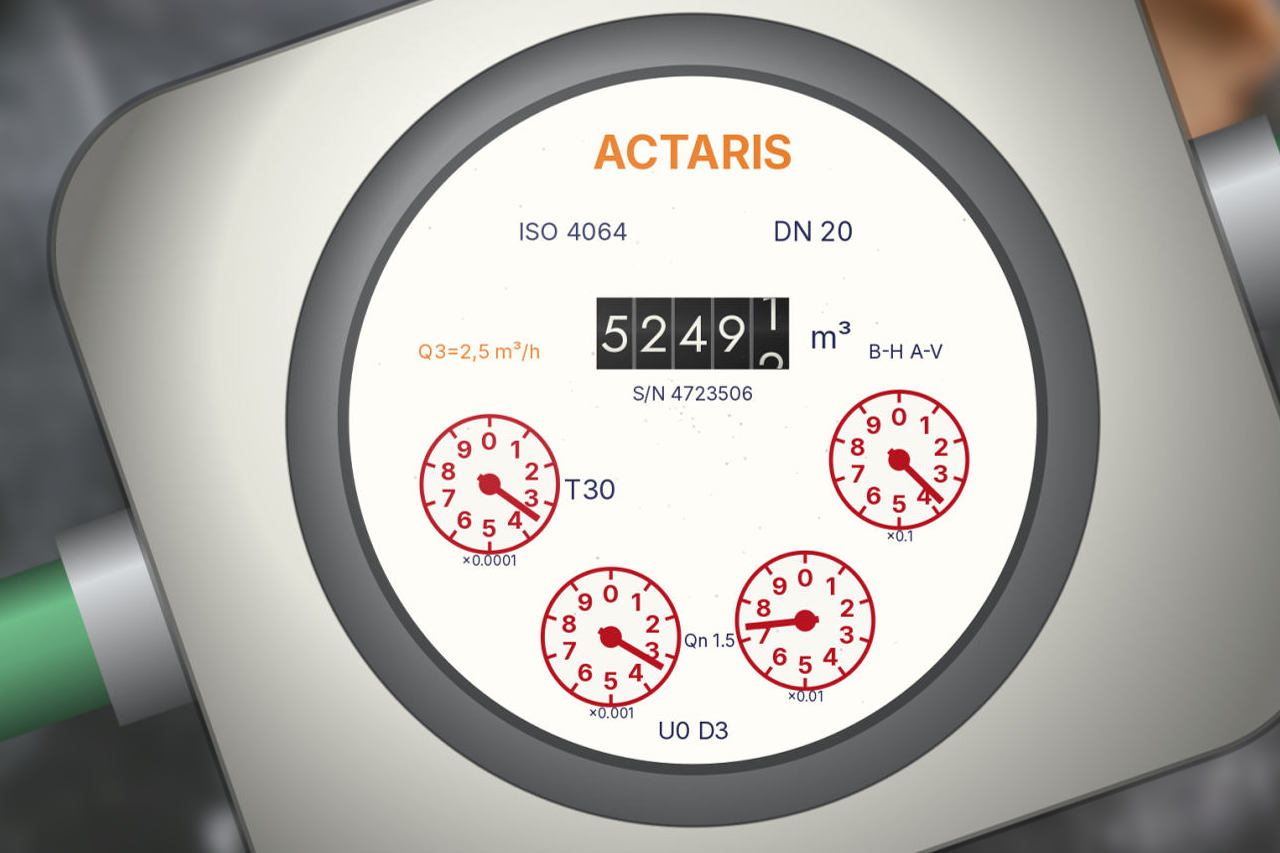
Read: 52491.3733 (m³)
